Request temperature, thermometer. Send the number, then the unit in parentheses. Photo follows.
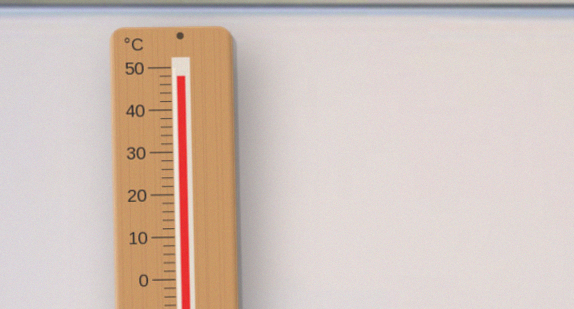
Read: 48 (°C)
